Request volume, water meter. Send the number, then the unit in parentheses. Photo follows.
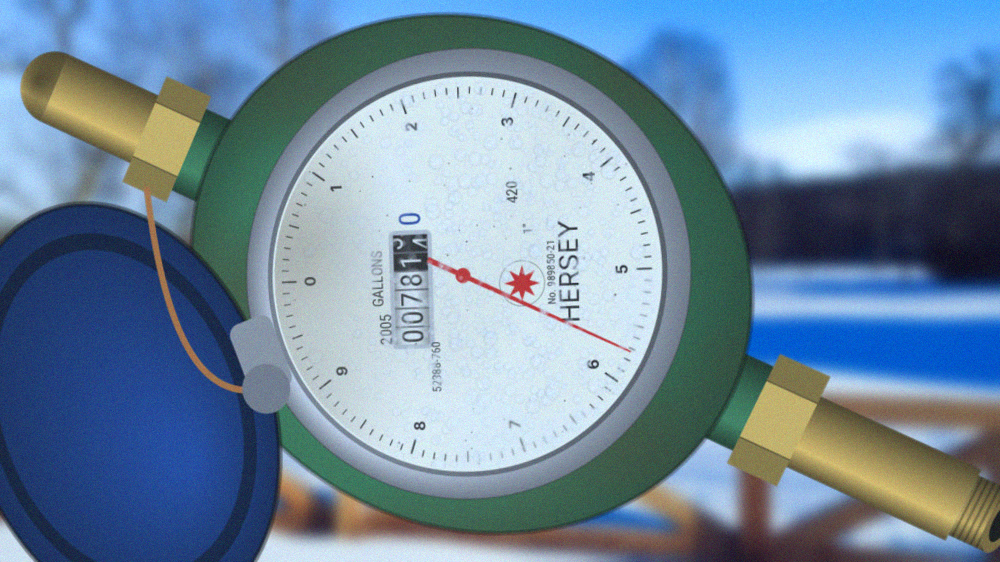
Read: 78135.7 (gal)
